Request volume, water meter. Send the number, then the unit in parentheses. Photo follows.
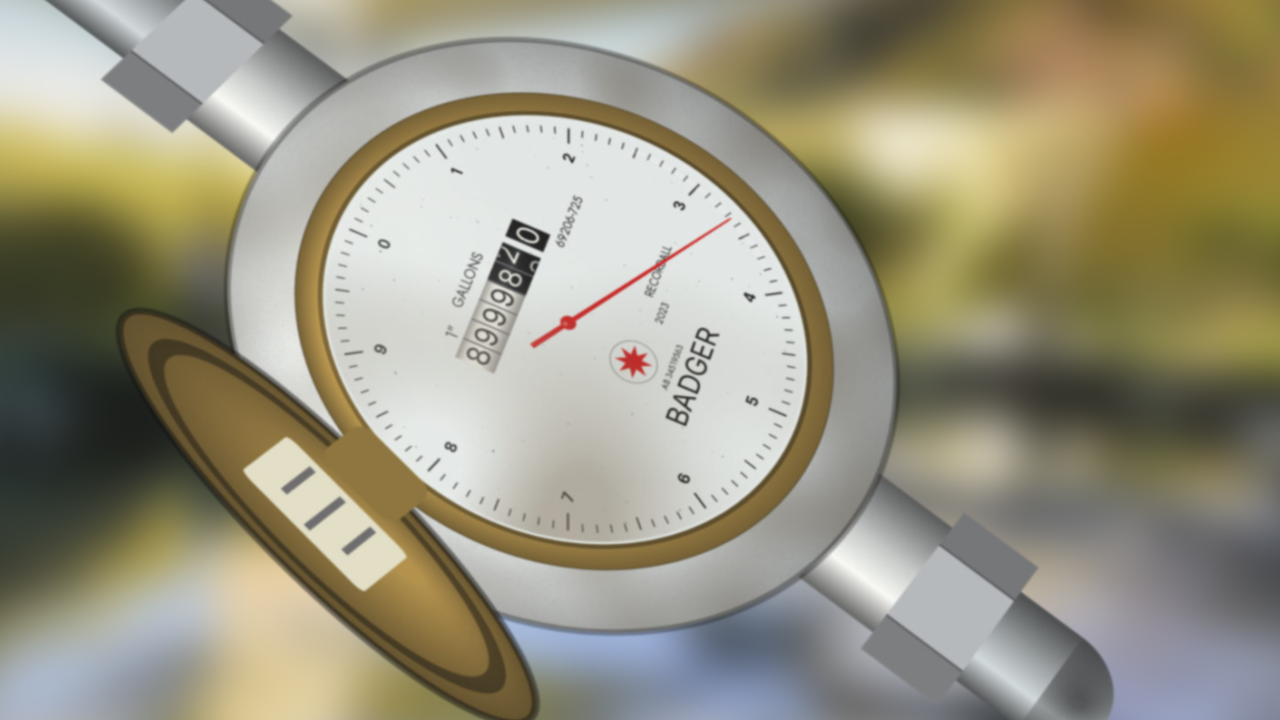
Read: 8999823.3 (gal)
